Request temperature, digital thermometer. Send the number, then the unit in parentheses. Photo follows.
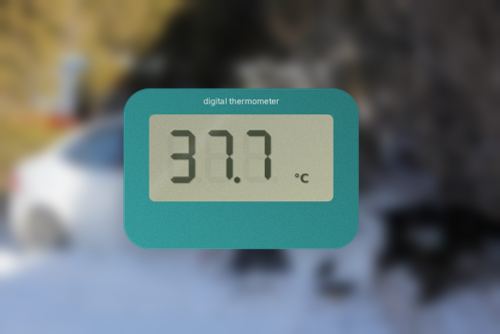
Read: 37.7 (°C)
